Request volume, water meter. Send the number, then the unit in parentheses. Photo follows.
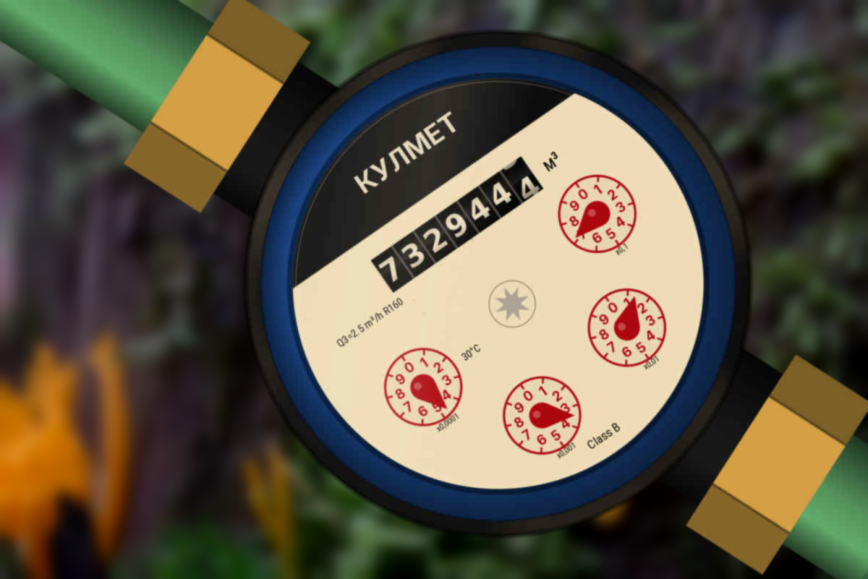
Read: 7329443.7134 (m³)
